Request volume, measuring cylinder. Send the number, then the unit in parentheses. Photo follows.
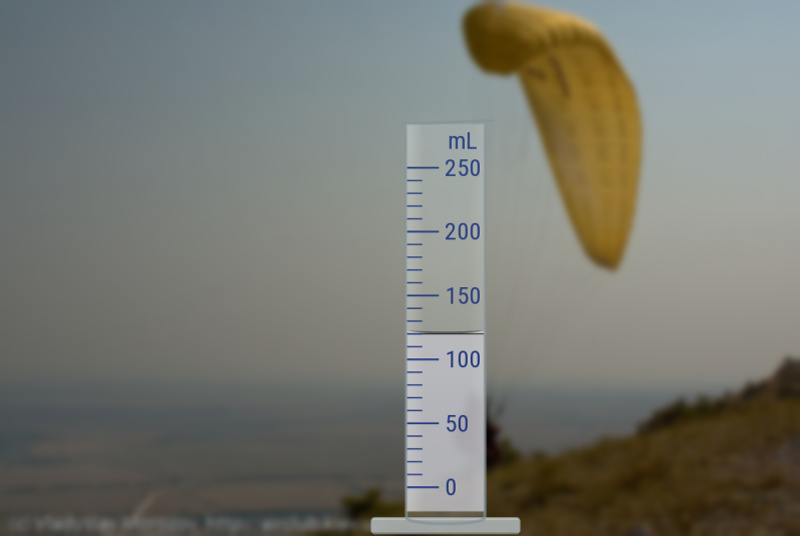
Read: 120 (mL)
